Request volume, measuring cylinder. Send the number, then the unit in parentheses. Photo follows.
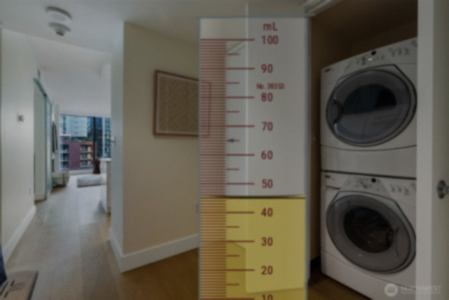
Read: 45 (mL)
